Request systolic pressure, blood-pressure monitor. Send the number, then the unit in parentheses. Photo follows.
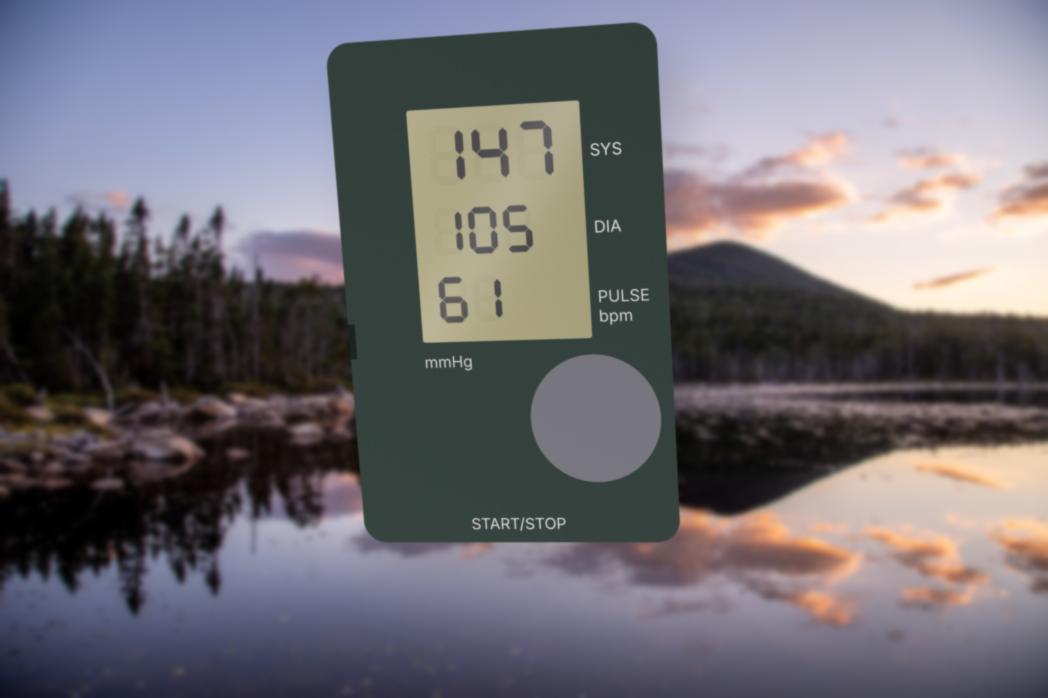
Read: 147 (mmHg)
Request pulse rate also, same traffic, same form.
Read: 61 (bpm)
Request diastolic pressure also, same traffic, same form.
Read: 105 (mmHg)
